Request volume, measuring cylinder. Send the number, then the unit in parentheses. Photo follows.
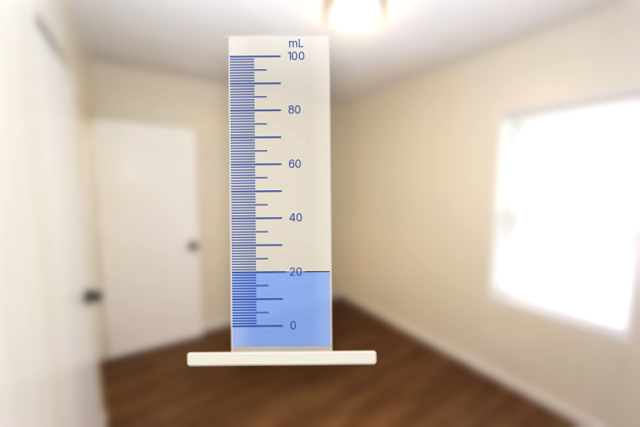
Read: 20 (mL)
